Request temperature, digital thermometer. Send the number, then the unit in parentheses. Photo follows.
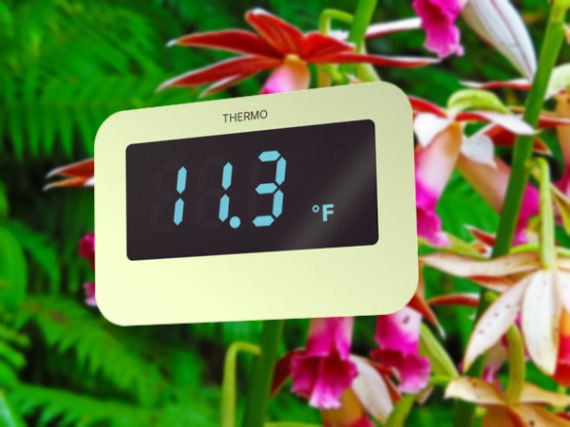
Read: 11.3 (°F)
